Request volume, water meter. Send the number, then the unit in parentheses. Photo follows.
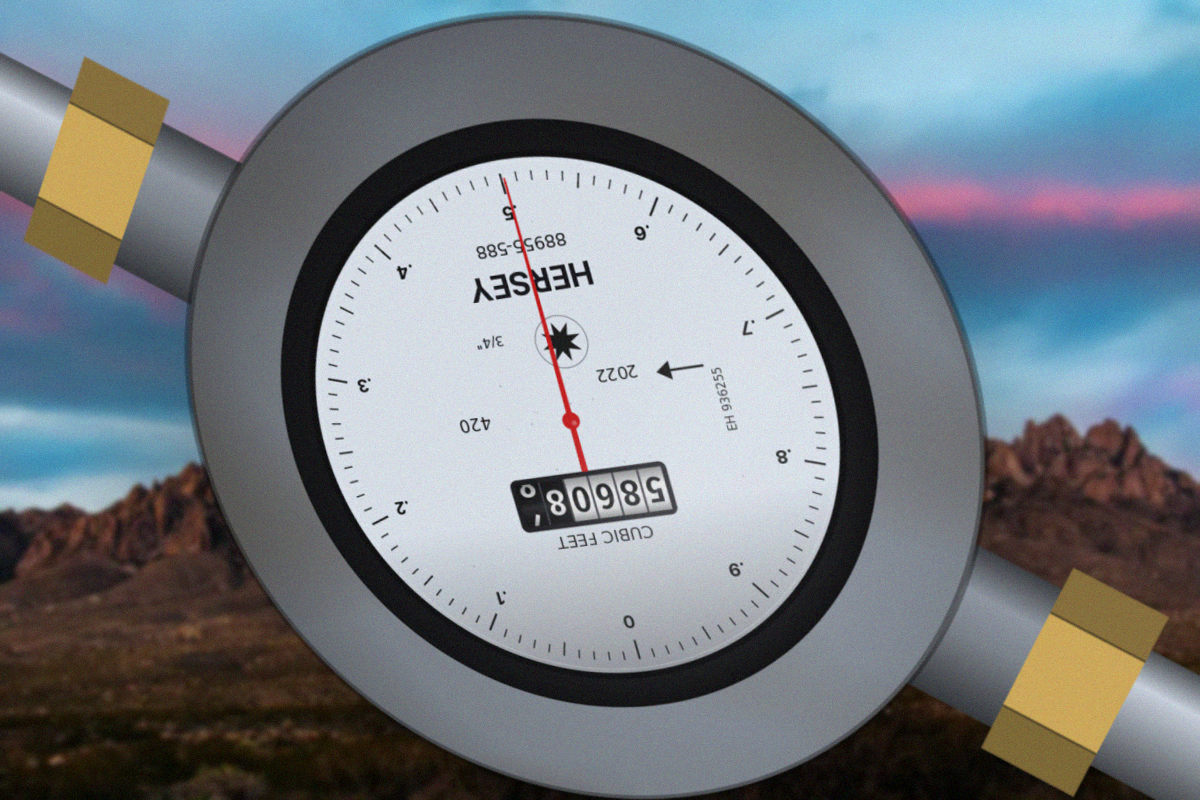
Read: 586087.50 (ft³)
